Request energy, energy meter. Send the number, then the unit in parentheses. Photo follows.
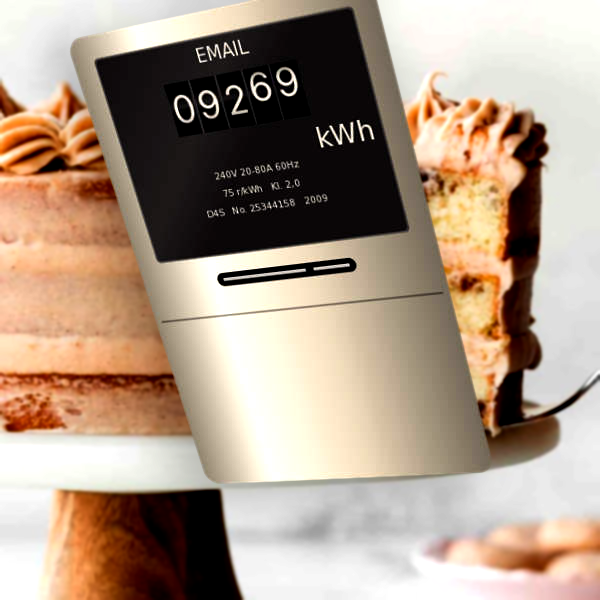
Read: 9269 (kWh)
